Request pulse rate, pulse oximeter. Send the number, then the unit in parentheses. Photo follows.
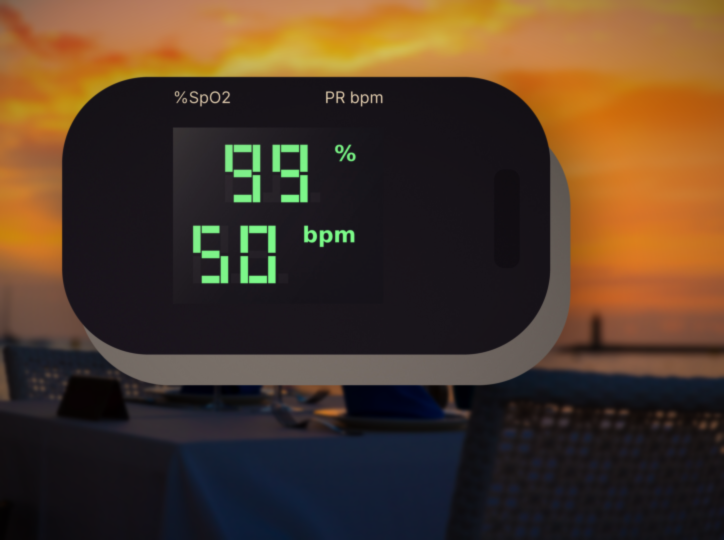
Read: 50 (bpm)
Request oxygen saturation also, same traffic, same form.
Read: 99 (%)
